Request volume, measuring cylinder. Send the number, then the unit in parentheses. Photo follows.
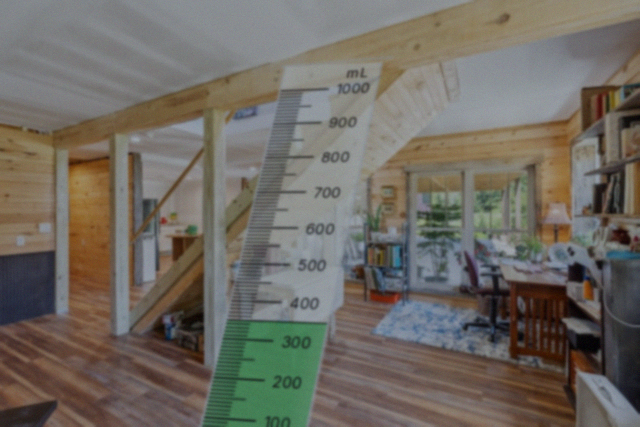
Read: 350 (mL)
